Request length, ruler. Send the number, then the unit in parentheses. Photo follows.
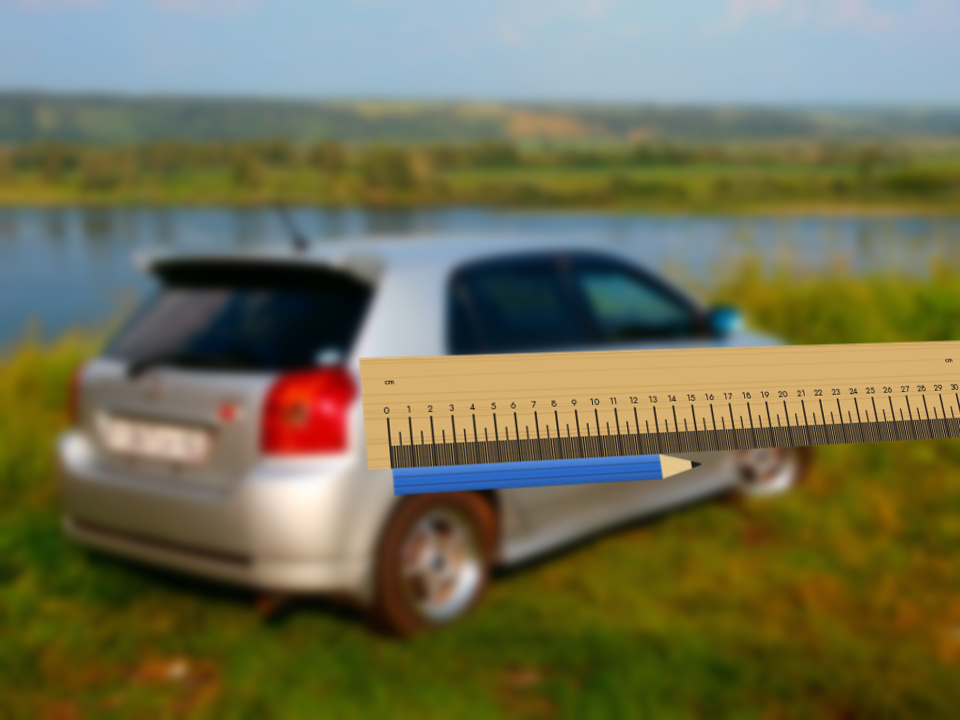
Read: 15 (cm)
